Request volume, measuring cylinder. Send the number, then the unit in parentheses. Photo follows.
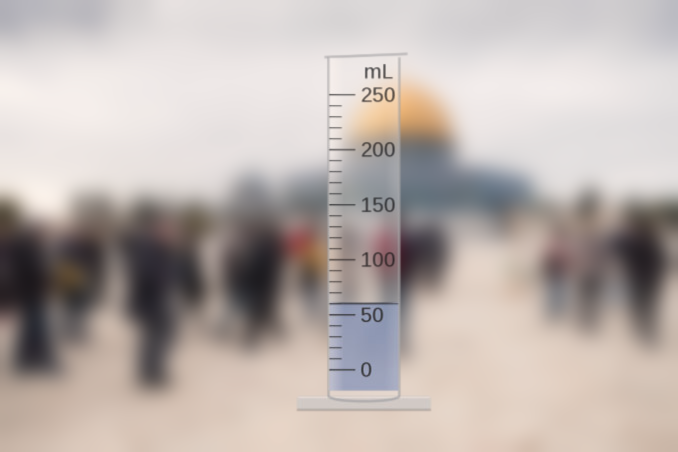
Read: 60 (mL)
